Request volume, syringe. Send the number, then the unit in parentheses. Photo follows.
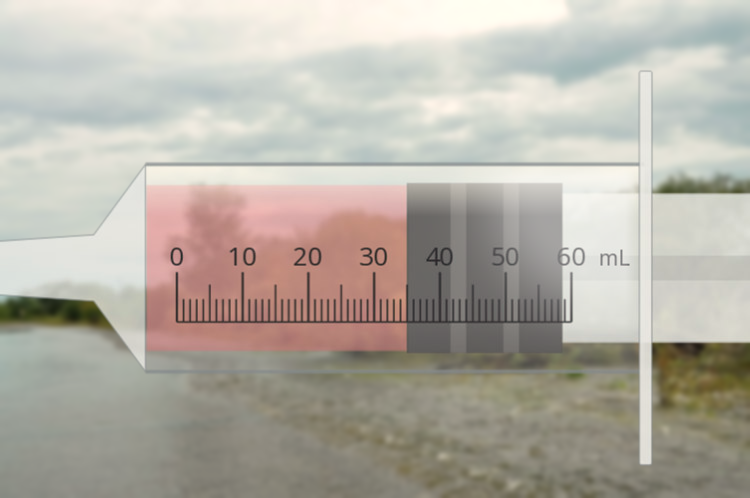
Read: 35 (mL)
